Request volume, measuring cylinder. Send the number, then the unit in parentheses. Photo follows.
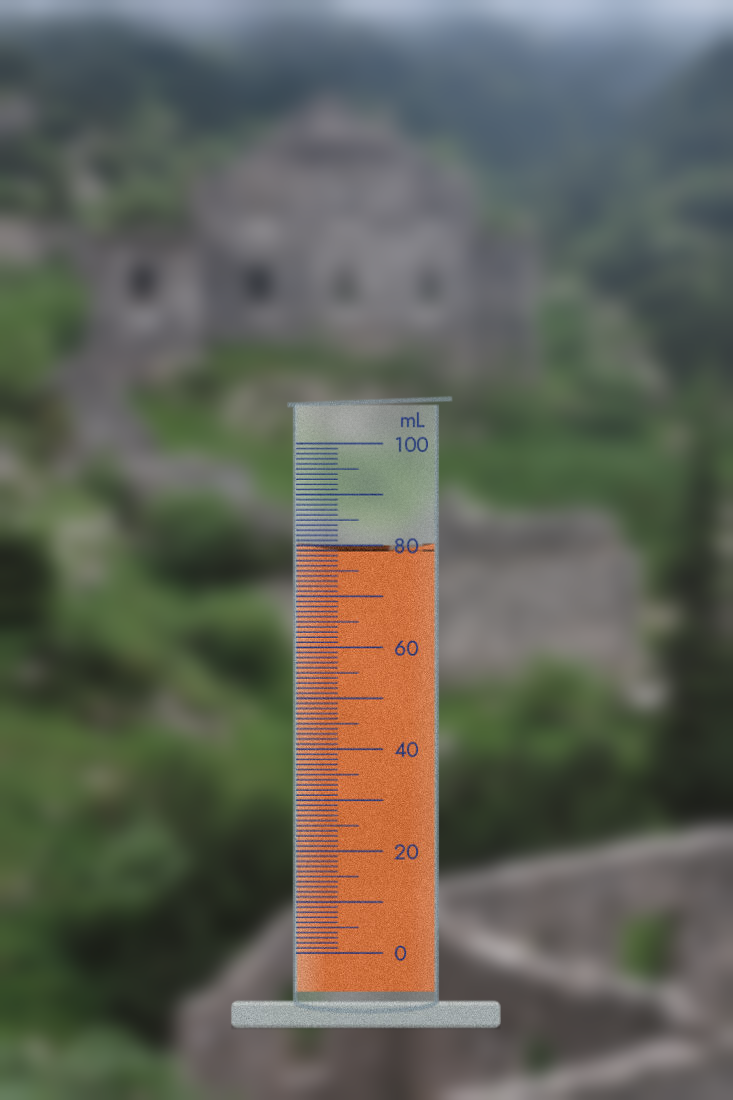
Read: 79 (mL)
